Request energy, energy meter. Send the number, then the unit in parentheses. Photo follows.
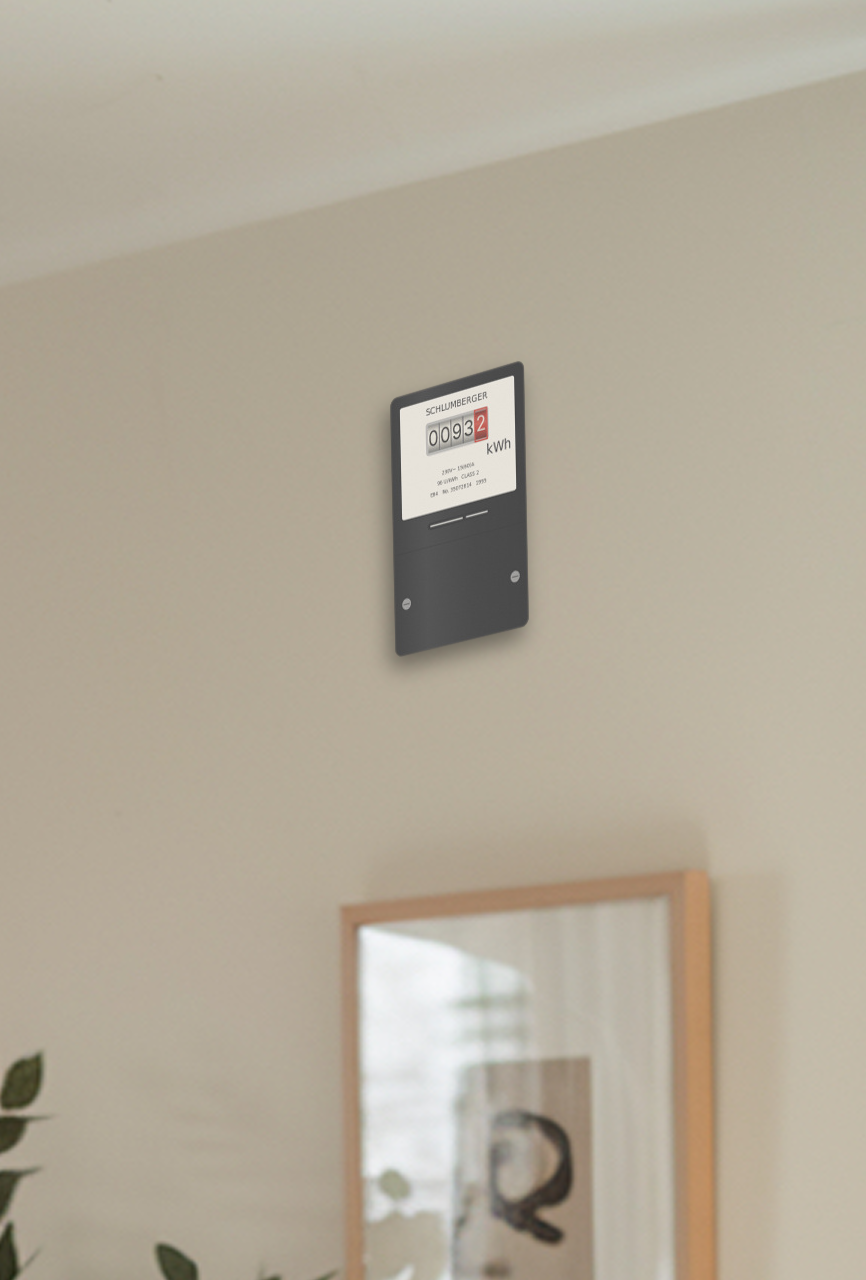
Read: 93.2 (kWh)
